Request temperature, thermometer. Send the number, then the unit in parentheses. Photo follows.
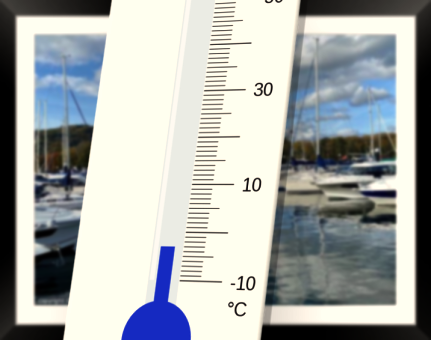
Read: -3 (°C)
